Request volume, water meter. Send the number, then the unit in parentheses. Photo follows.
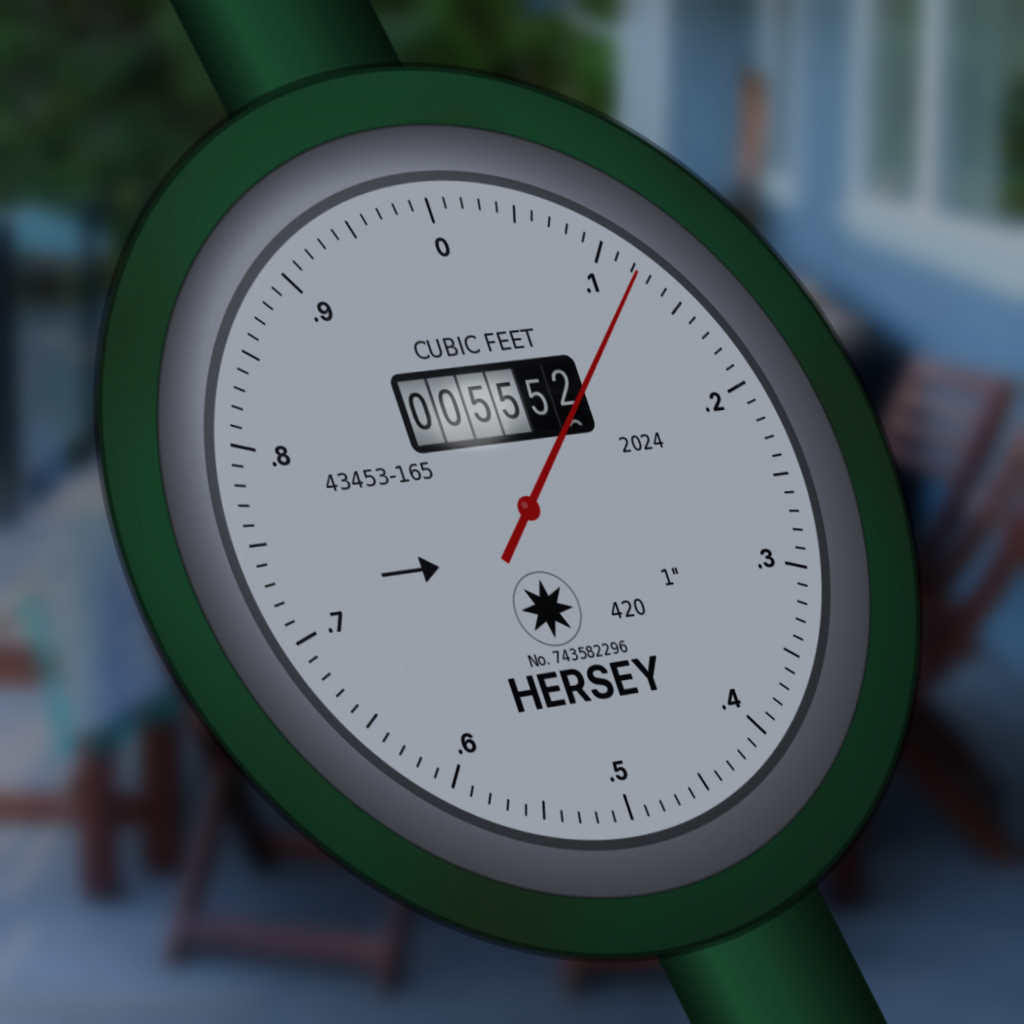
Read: 5552.12 (ft³)
